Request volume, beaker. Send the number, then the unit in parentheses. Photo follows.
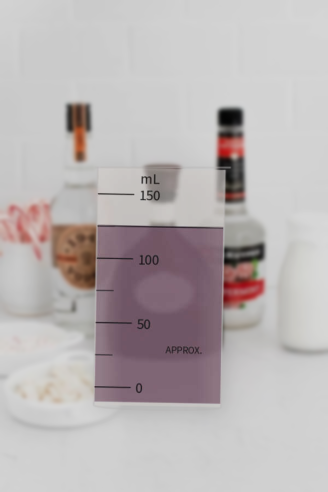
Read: 125 (mL)
